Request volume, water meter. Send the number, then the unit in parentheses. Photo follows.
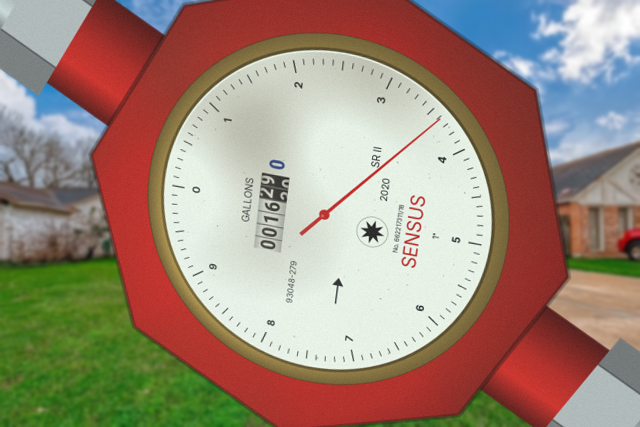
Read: 16293.6 (gal)
